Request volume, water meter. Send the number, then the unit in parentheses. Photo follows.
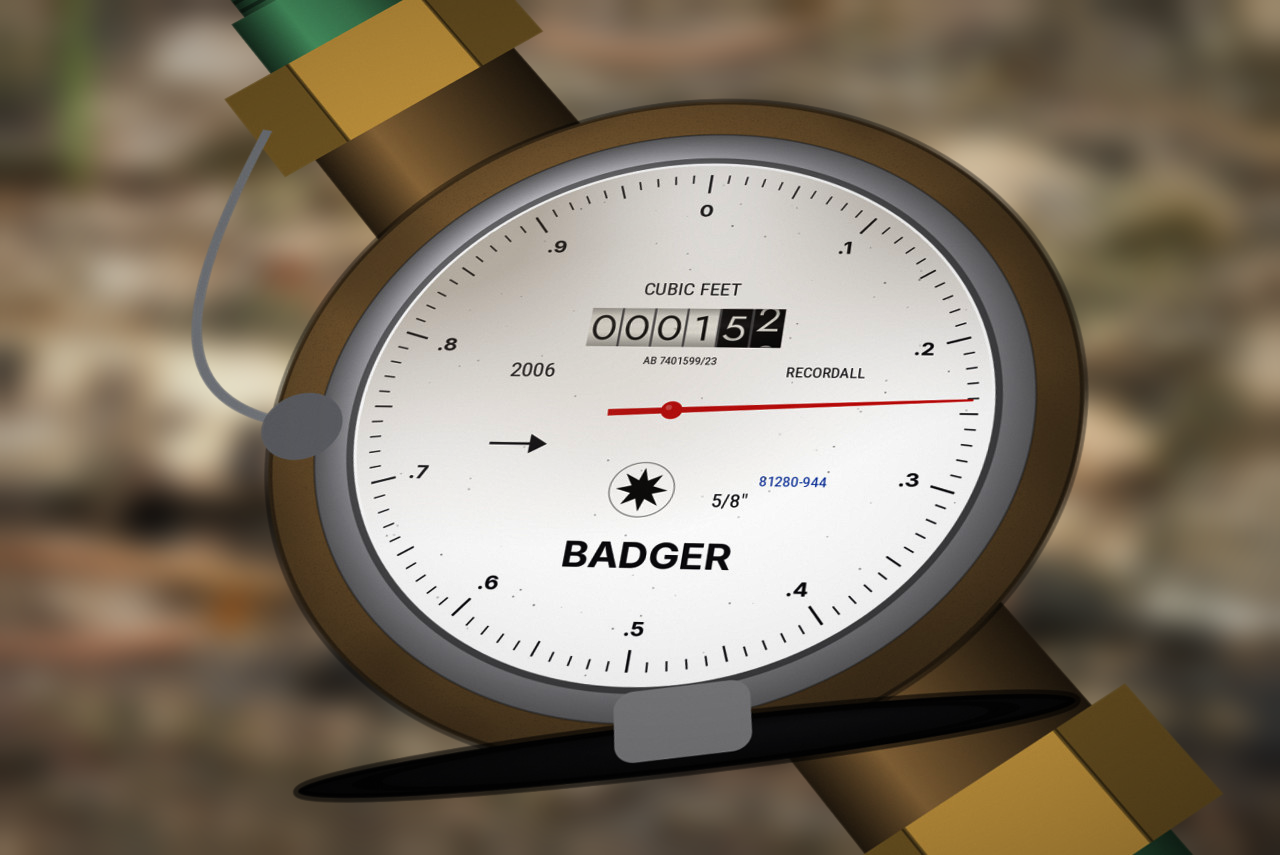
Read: 152.24 (ft³)
